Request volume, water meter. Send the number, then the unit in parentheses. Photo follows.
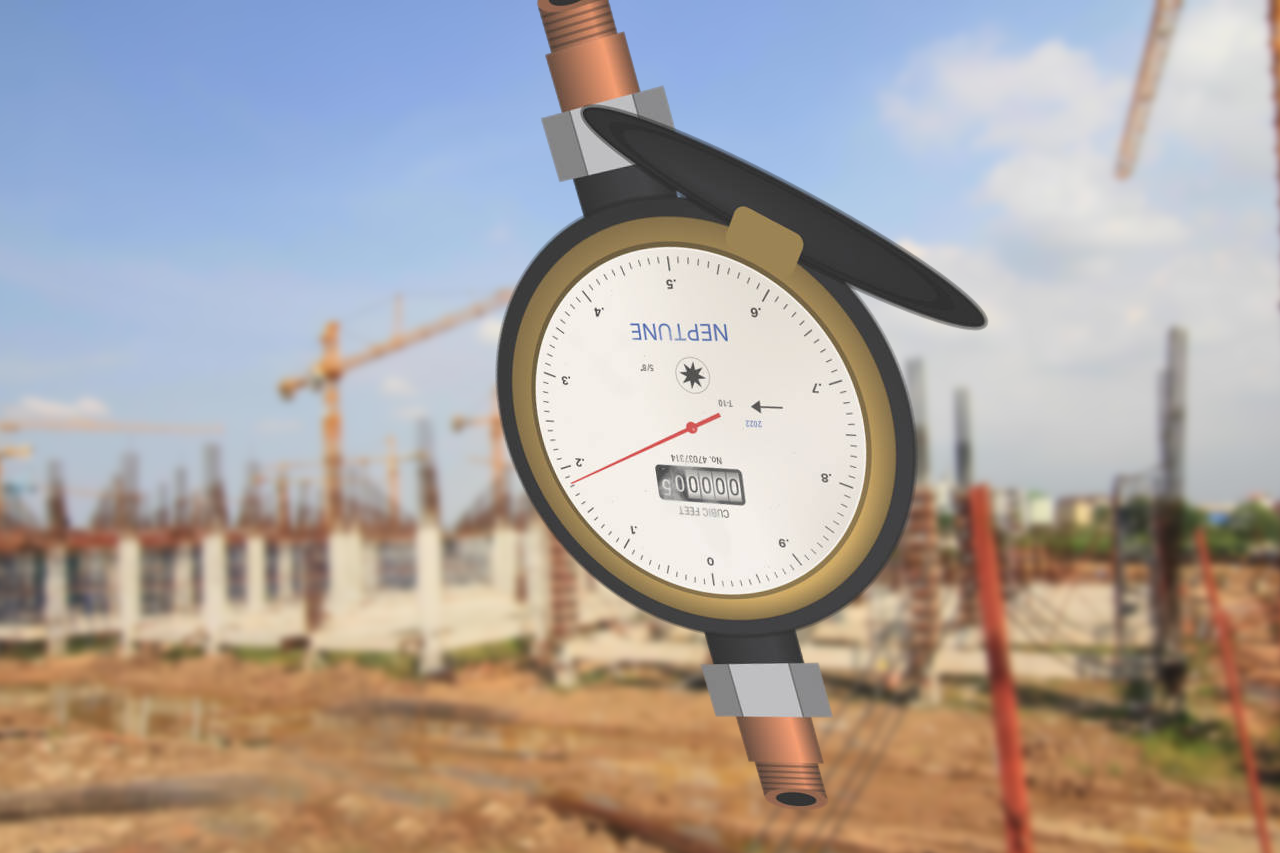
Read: 5.18 (ft³)
